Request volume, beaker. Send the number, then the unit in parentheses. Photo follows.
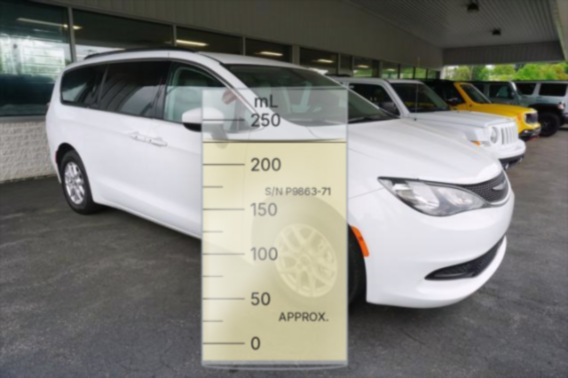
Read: 225 (mL)
